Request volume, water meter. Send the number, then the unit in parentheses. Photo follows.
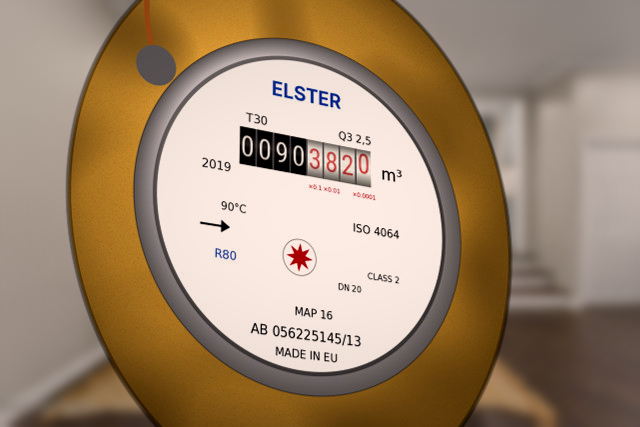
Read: 90.3820 (m³)
